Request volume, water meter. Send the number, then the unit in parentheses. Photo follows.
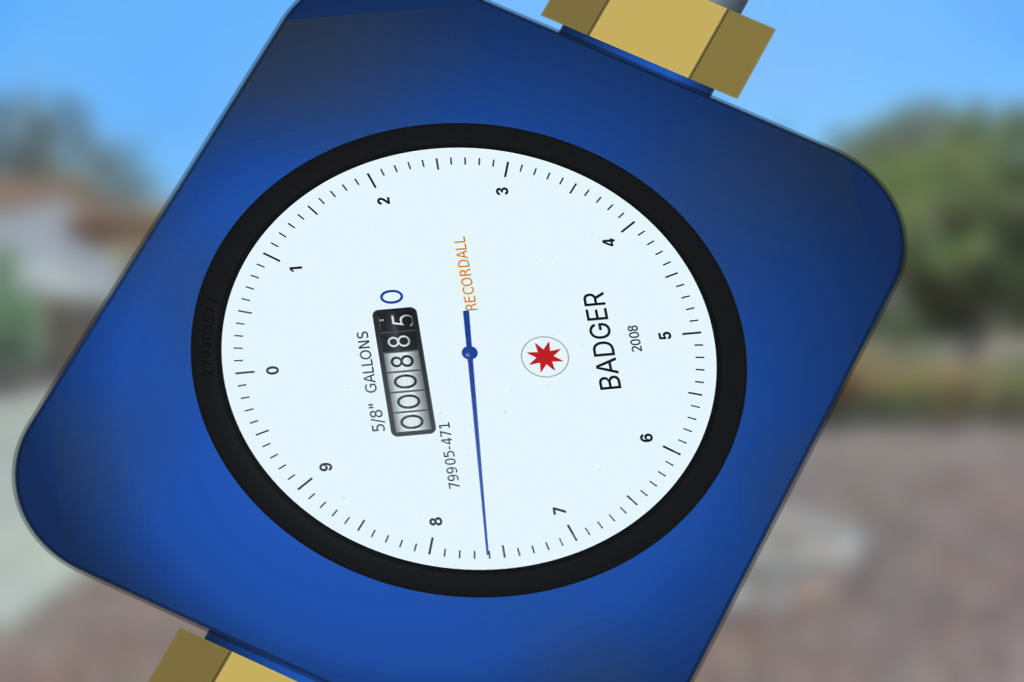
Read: 8847.6 (gal)
